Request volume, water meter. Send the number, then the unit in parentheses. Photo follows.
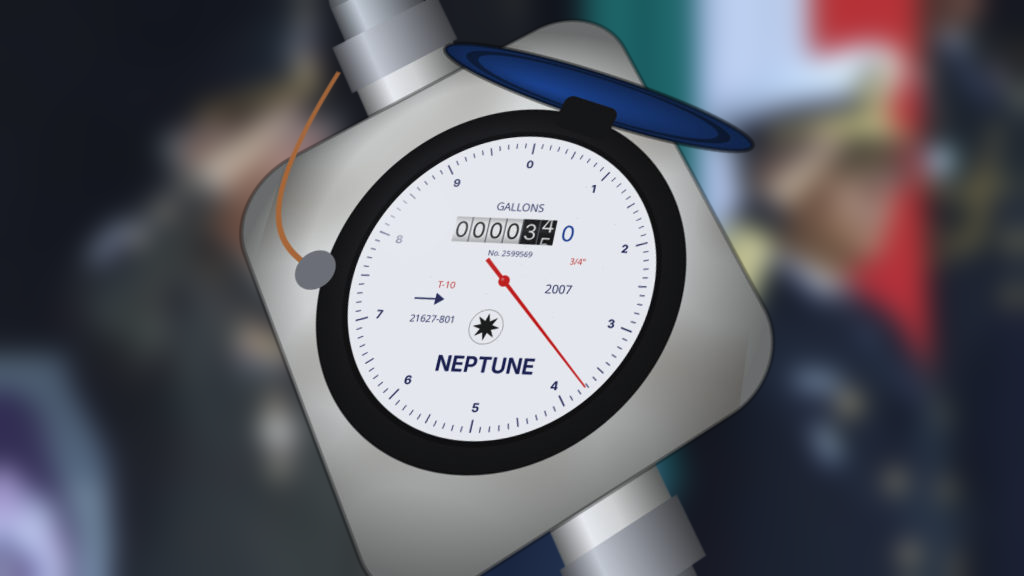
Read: 343.7 (gal)
